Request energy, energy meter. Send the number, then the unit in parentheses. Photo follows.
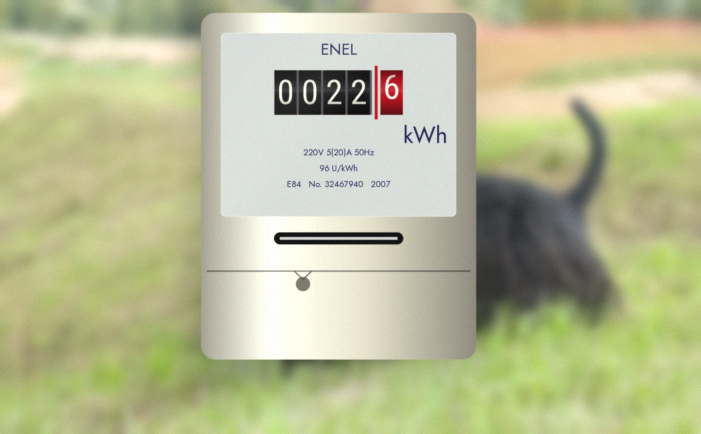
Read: 22.6 (kWh)
